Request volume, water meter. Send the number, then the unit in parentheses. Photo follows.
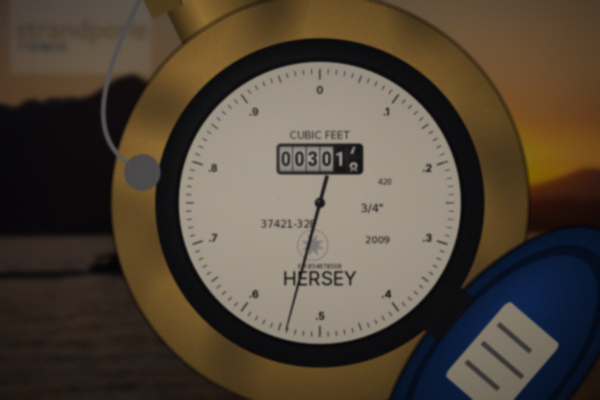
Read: 3017.54 (ft³)
